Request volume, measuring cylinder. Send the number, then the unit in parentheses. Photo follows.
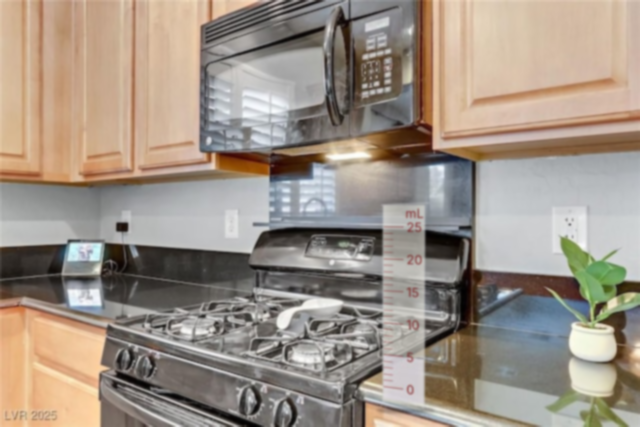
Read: 5 (mL)
